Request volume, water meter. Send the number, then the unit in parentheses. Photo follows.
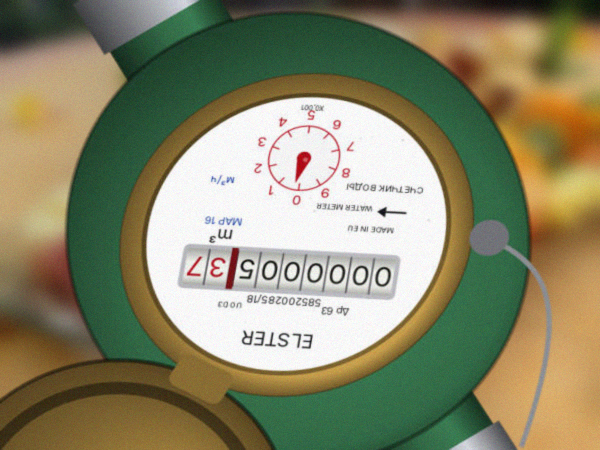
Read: 5.370 (m³)
